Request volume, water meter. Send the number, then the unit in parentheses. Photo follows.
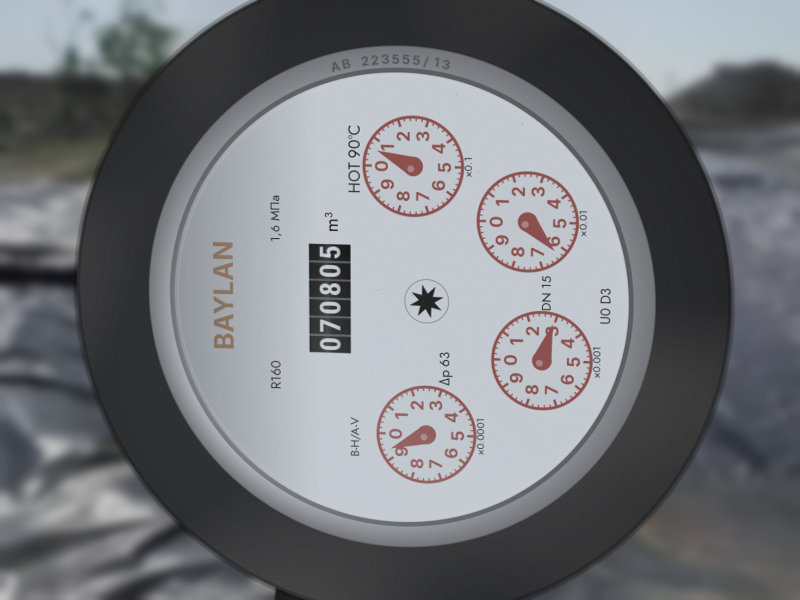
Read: 70805.0629 (m³)
